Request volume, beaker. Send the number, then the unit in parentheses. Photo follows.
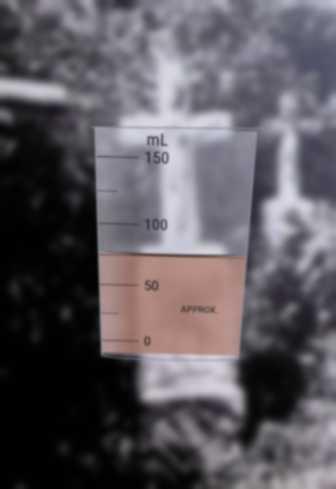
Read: 75 (mL)
